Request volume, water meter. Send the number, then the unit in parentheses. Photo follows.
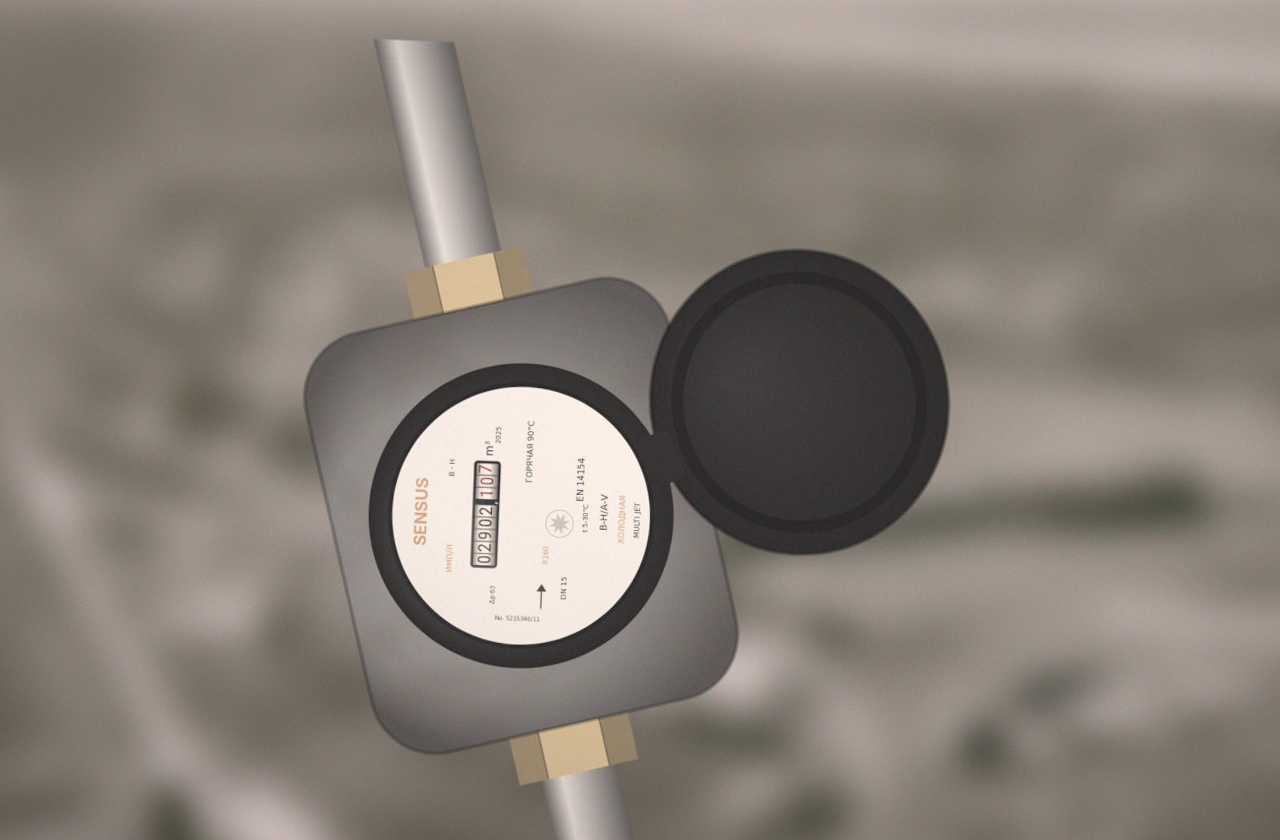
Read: 2902.107 (m³)
